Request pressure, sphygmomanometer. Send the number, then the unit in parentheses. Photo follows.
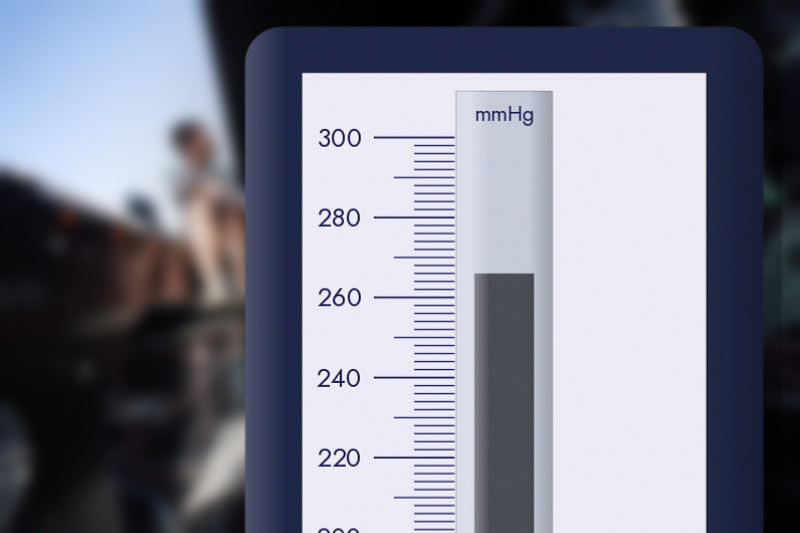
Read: 266 (mmHg)
